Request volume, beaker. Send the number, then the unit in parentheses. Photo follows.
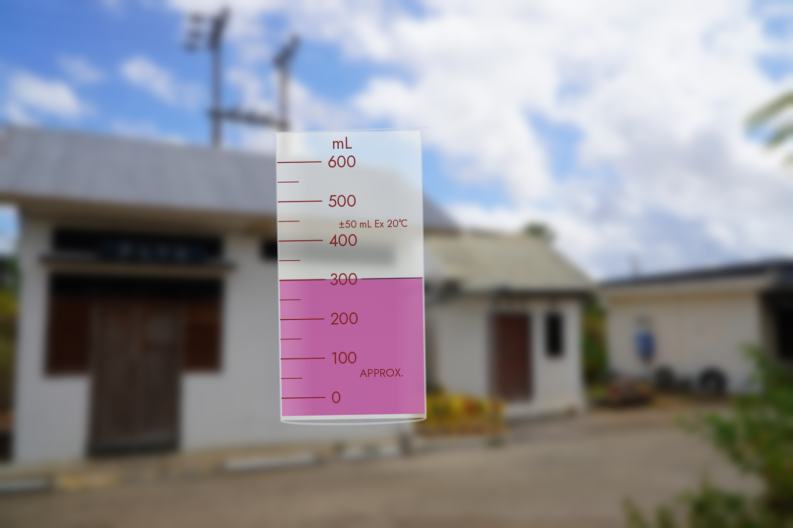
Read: 300 (mL)
